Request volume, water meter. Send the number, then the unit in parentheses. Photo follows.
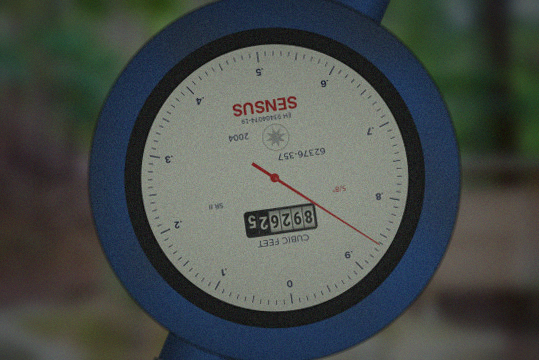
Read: 892624.86 (ft³)
